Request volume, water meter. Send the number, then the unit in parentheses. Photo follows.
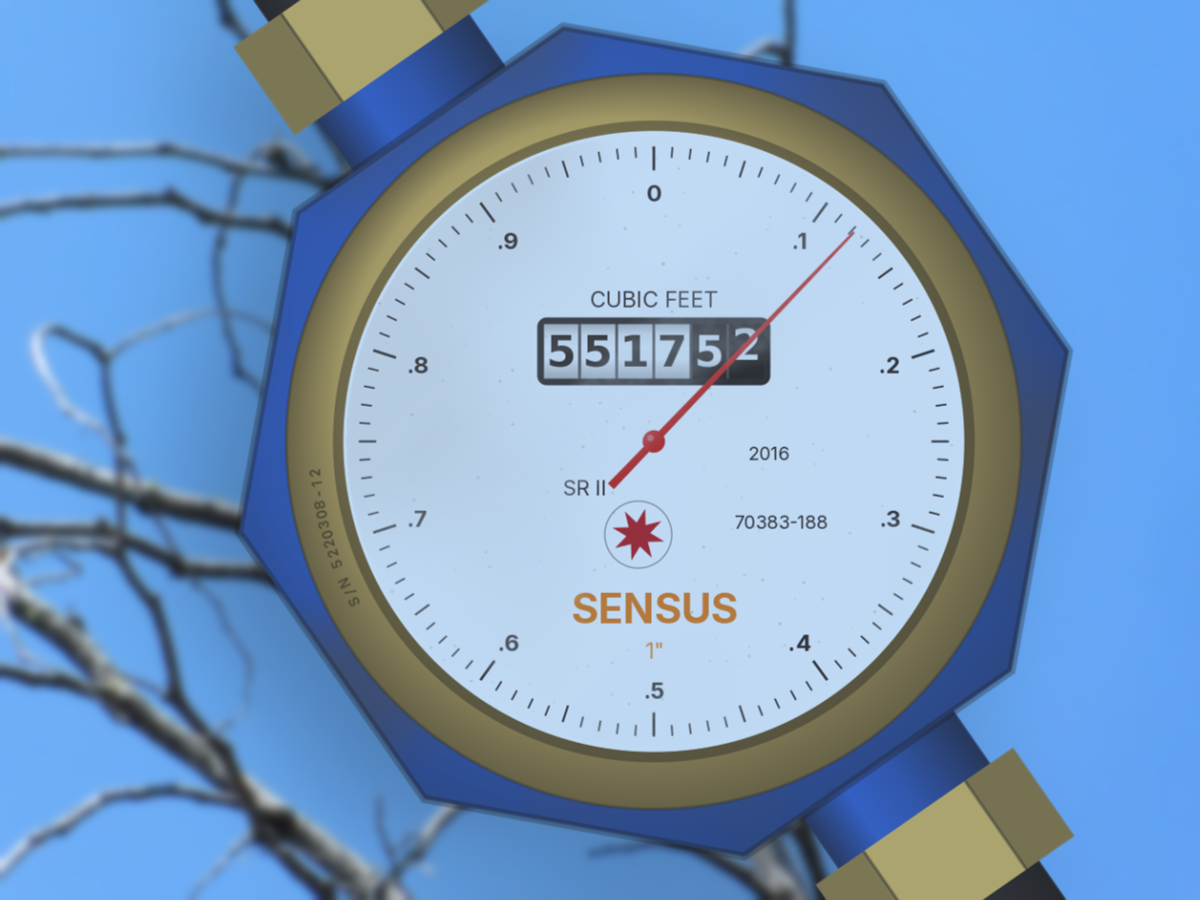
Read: 551752.12 (ft³)
